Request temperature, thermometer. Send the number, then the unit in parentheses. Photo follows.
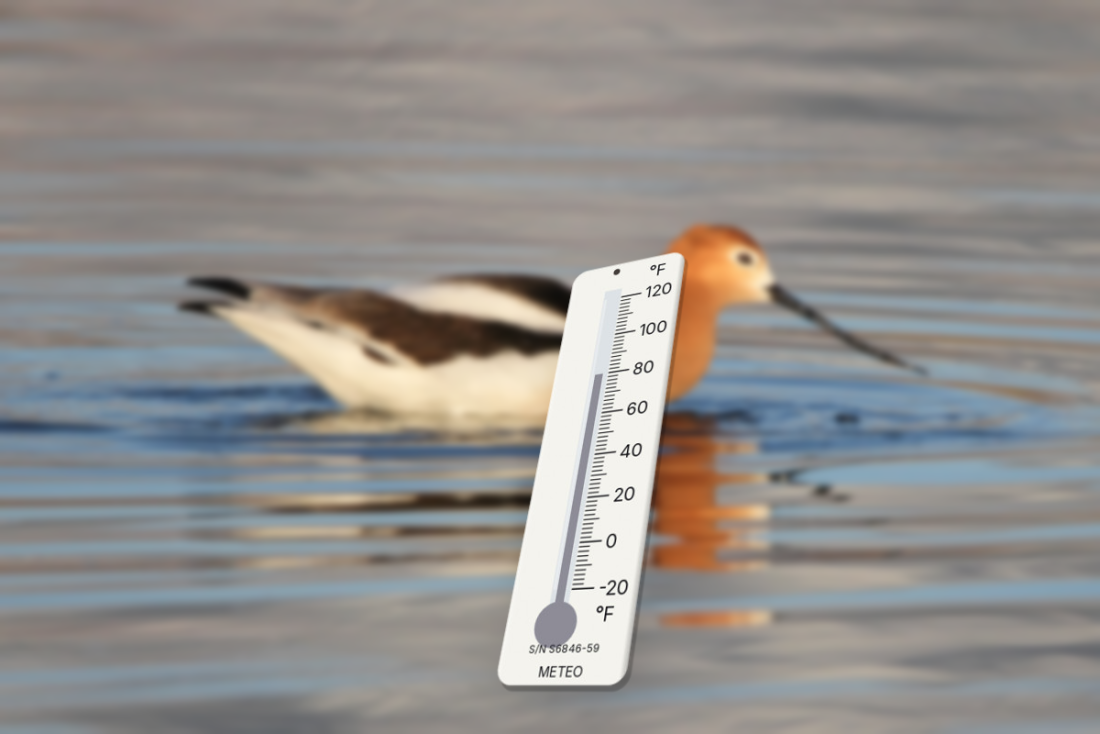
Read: 80 (°F)
